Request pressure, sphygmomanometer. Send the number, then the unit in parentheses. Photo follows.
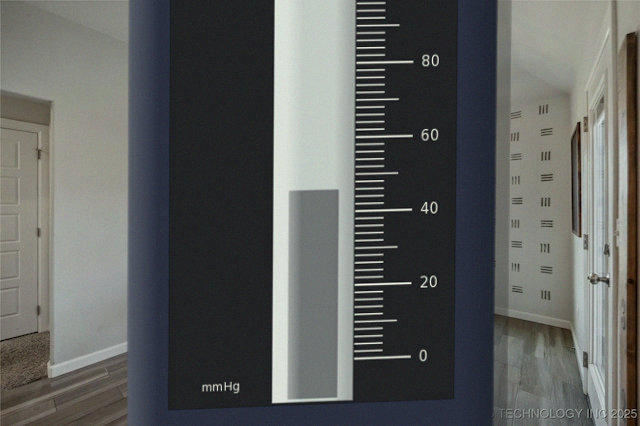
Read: 46 (mmHg)
